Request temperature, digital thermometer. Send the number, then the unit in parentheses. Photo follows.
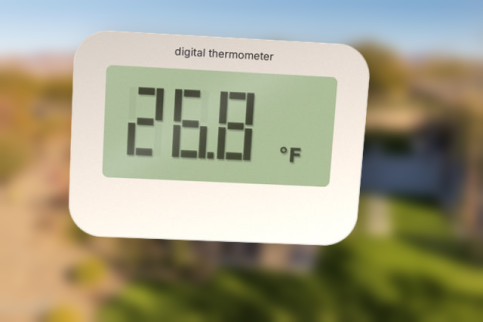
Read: 26.8 (°F)
